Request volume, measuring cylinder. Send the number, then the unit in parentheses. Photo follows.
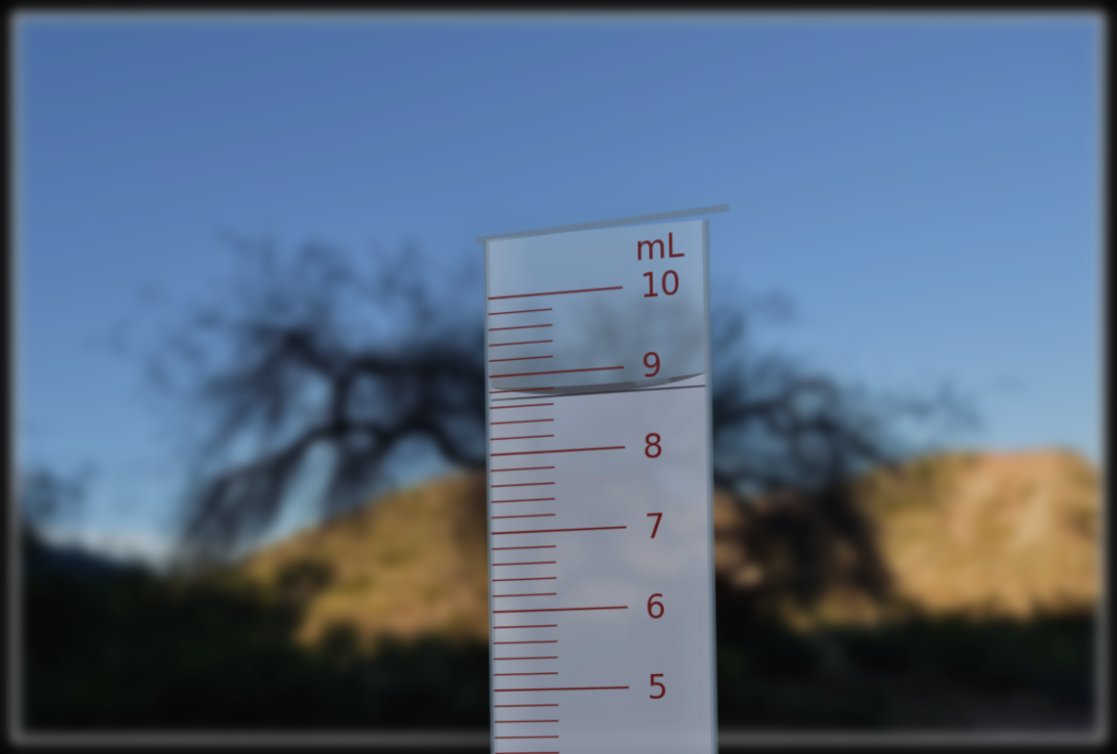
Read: 8.7 (mL)
